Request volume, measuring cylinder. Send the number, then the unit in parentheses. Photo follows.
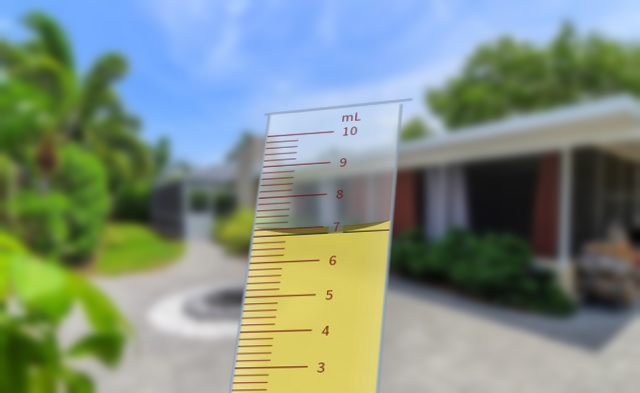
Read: 6.8 (mL)
